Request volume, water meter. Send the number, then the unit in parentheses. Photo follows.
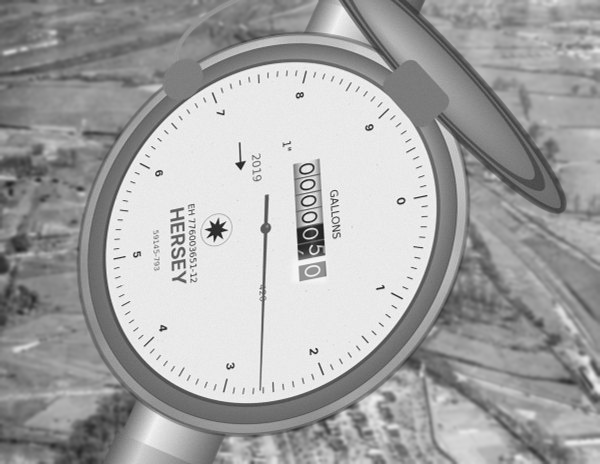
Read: 52.6 (gal)
